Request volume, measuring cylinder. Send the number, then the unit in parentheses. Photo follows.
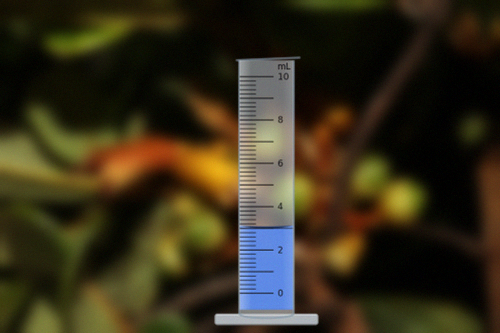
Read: 3 (mL)
